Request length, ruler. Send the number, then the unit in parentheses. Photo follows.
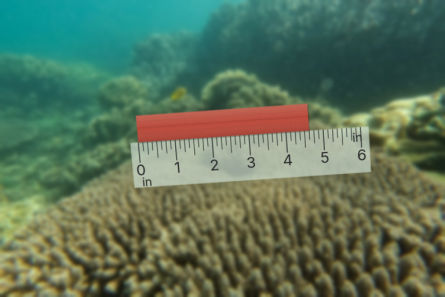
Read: 4.625 (in)
